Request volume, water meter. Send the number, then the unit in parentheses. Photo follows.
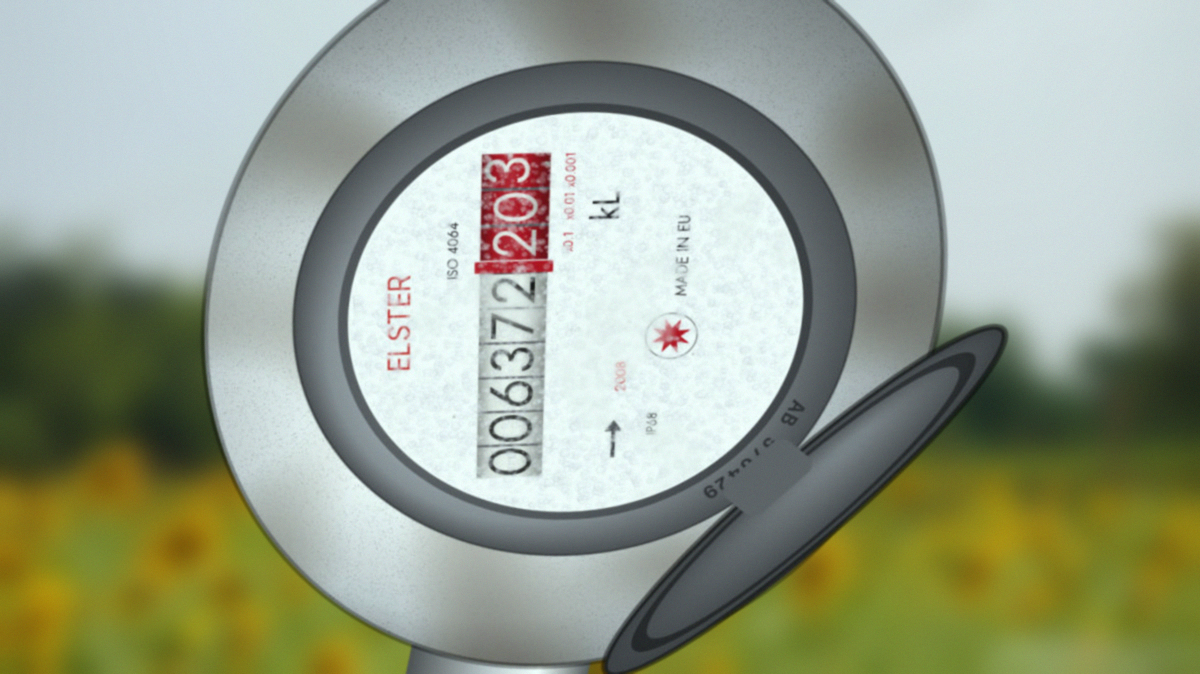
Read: 6372.203 (kL)
